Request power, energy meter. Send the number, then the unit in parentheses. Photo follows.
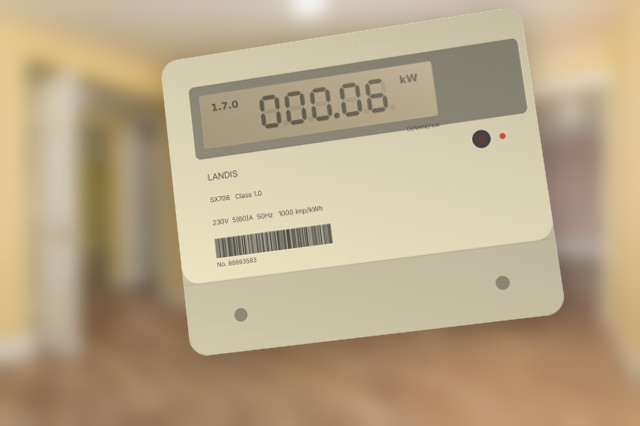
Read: 0.06 (kW)
